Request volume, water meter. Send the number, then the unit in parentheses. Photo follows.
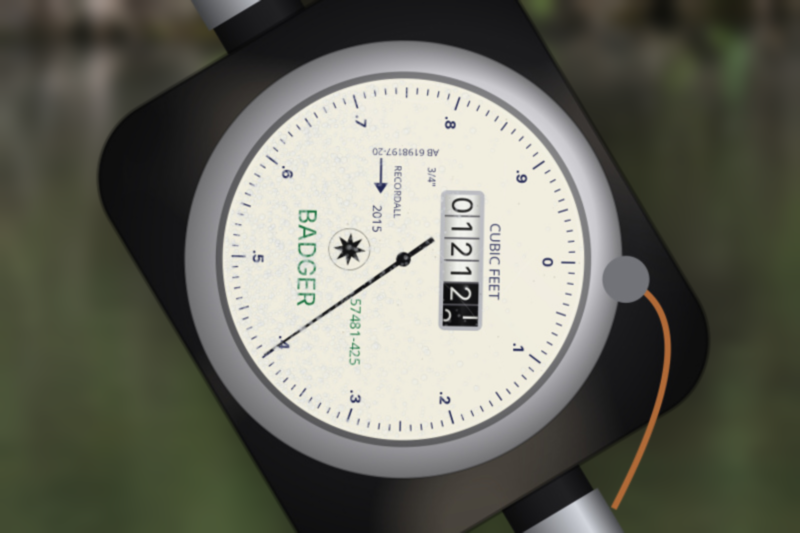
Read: 12121.40 (ft³)
